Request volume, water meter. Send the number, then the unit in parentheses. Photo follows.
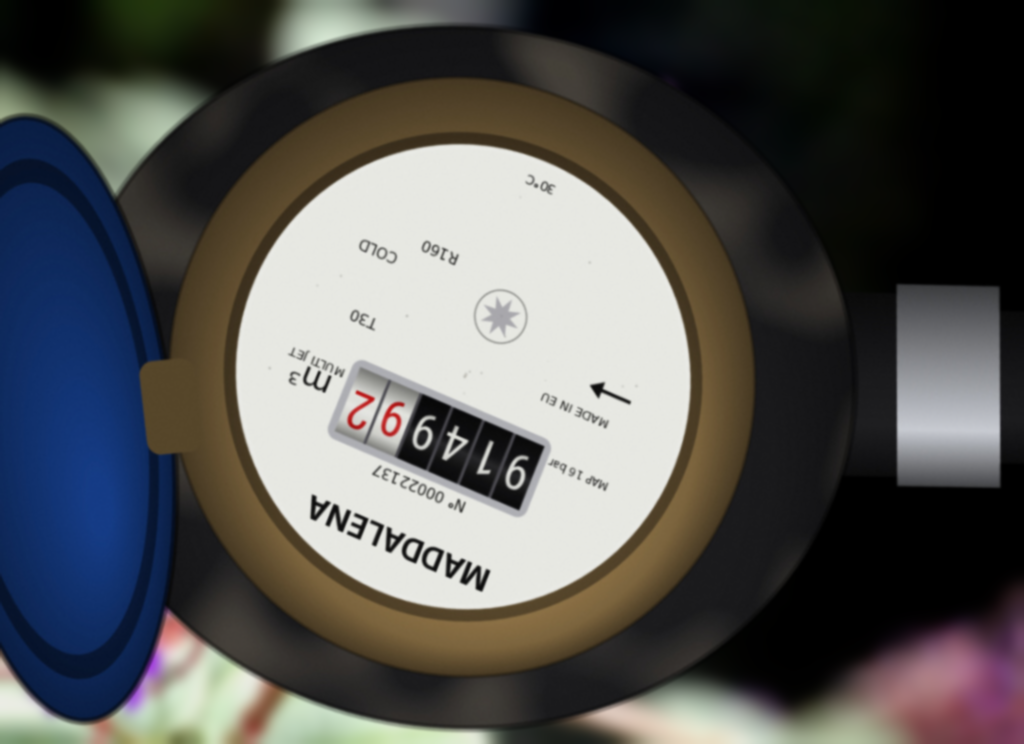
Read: 9149.92 (m³)
